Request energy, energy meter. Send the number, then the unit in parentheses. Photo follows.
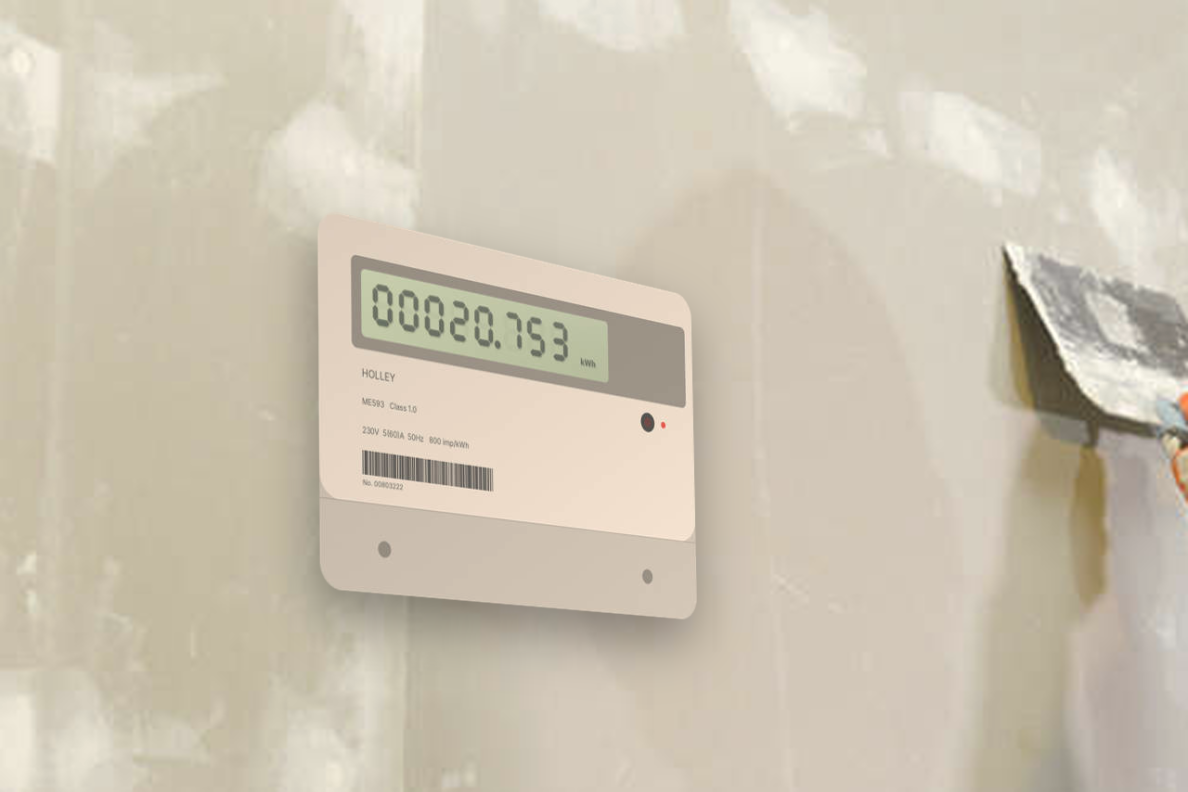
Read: 20.753 (kWh)
